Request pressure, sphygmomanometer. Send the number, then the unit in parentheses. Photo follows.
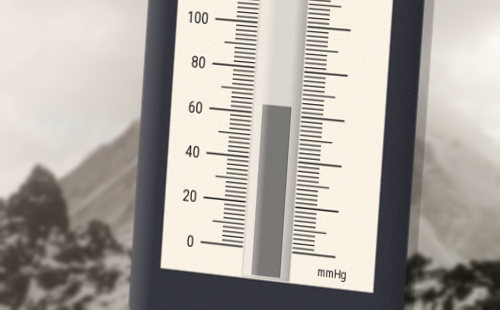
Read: 64 (mmHg)
